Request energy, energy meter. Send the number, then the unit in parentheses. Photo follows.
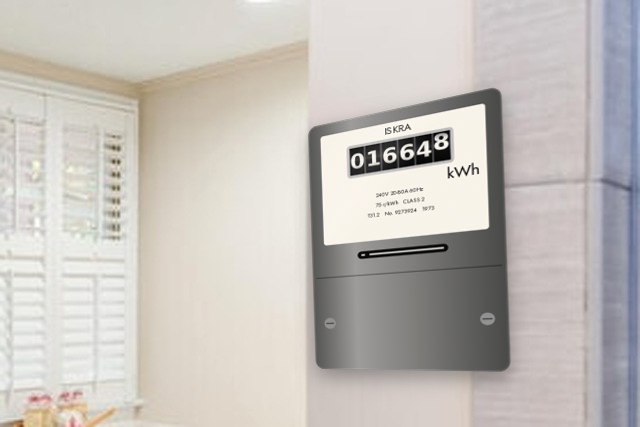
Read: 16648 (kWh)
